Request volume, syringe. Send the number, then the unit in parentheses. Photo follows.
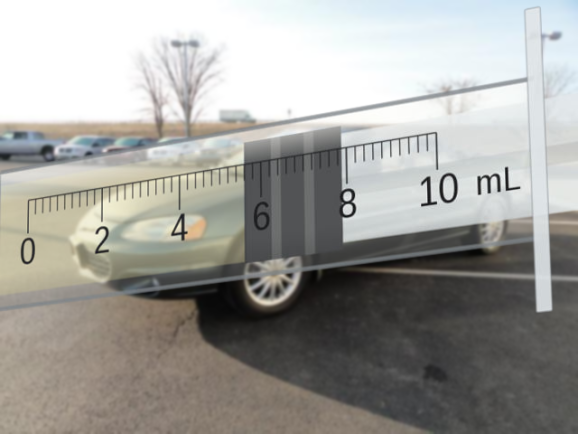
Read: 5.6 (mL)
